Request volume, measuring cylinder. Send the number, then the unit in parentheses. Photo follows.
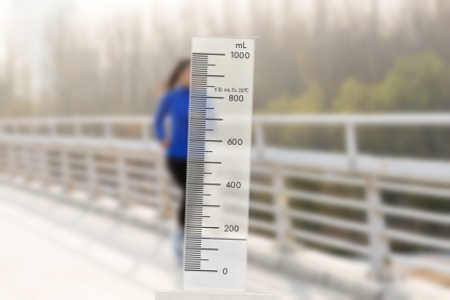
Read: 150 (mL)
